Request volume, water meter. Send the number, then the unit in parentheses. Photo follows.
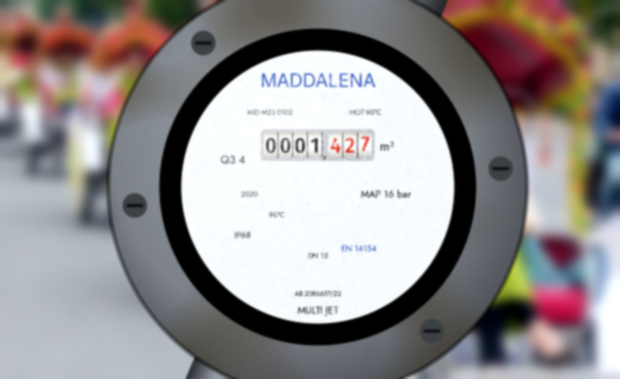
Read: 1.427 (m³)
